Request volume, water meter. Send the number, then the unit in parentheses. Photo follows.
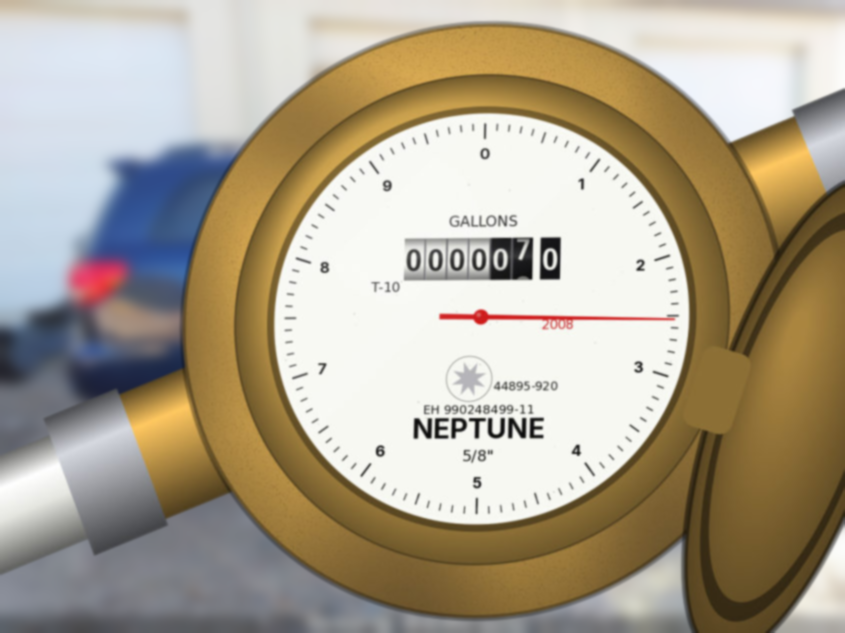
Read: 72.5 (gal)
